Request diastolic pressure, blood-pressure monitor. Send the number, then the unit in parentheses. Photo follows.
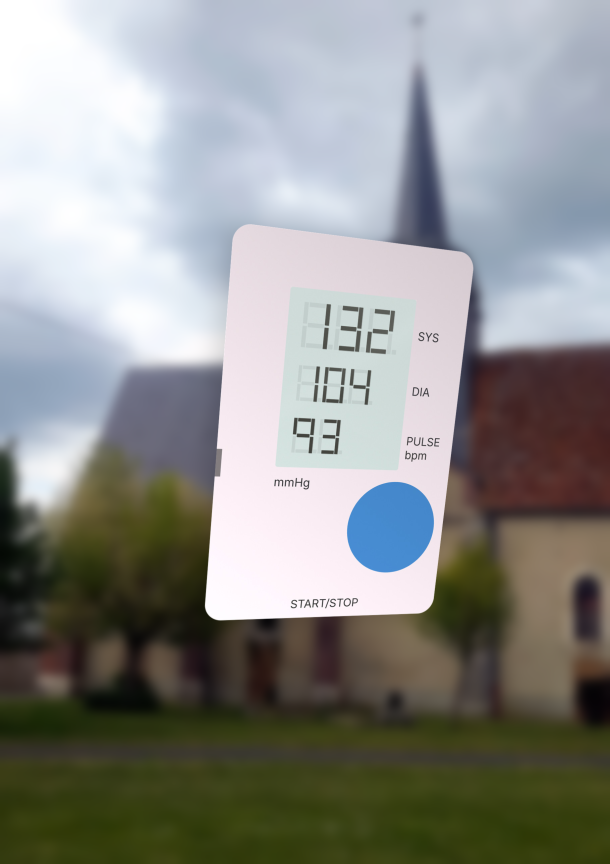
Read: 104 (mmHg)
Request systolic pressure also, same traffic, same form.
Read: 132 (mmHg)
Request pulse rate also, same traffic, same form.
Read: 93 (bpm)
